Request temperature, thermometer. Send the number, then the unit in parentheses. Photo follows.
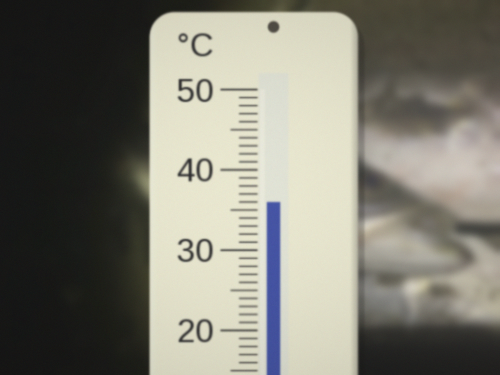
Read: 36 (°C)
